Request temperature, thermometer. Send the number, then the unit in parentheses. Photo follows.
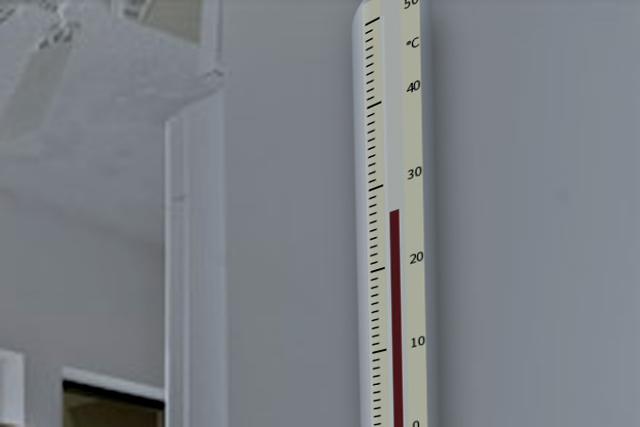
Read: 26.5 (°C)
